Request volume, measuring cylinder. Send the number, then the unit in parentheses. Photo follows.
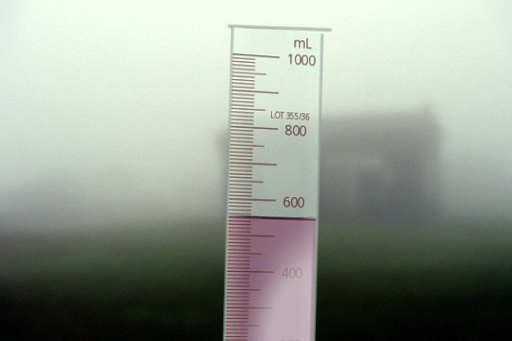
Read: 550 (mL)
